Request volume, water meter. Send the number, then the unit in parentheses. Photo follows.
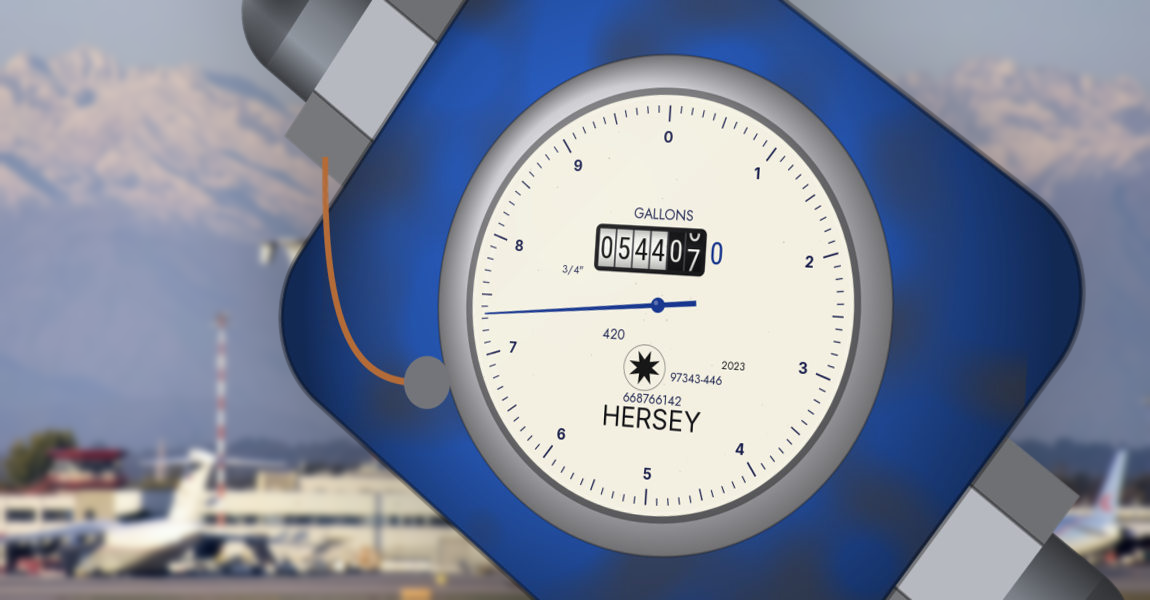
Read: 544067.3 (gal)
